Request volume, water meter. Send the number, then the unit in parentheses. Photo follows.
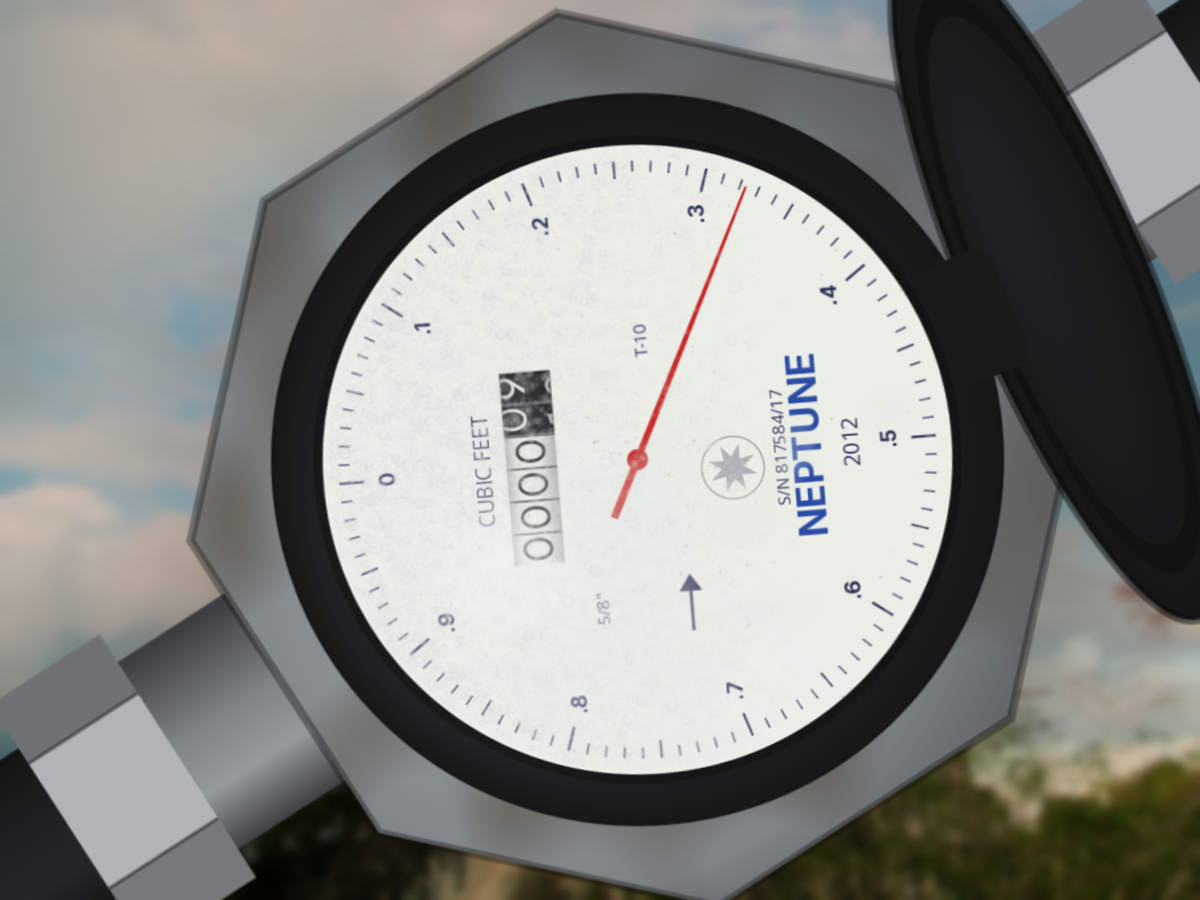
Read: 9.32 (ft³)
